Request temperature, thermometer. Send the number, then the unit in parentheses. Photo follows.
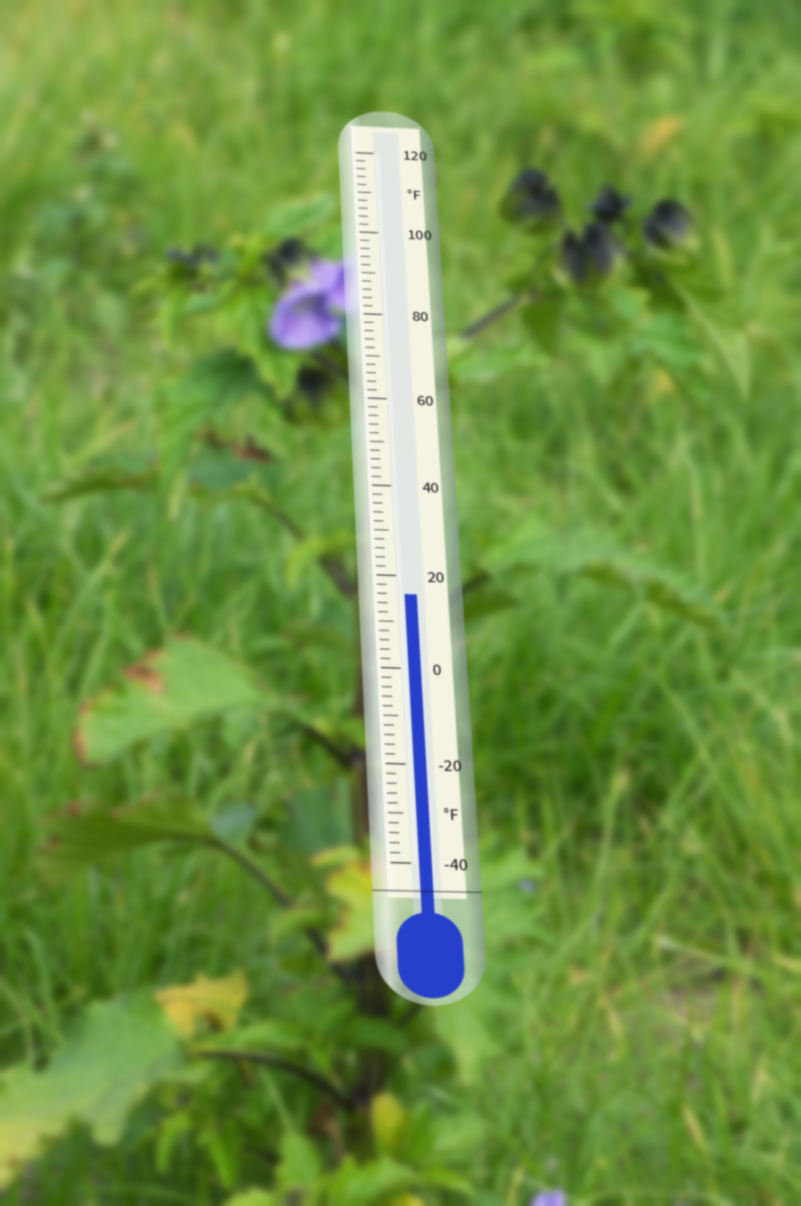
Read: 16 (°F)
